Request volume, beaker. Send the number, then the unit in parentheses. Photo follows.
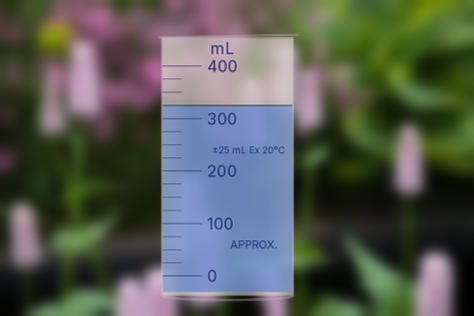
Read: 325 (mL)
